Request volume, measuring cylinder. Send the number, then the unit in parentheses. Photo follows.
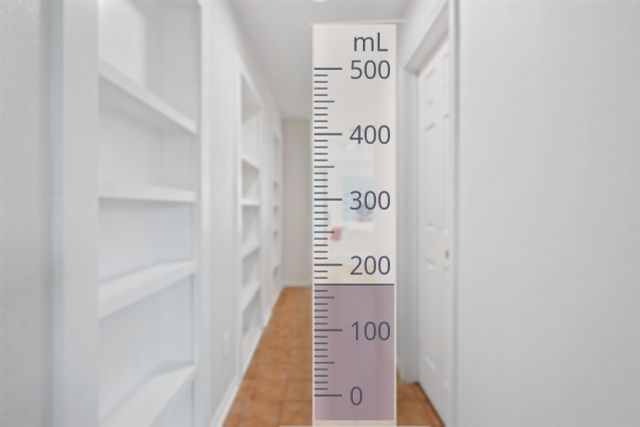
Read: 170 (mL)
